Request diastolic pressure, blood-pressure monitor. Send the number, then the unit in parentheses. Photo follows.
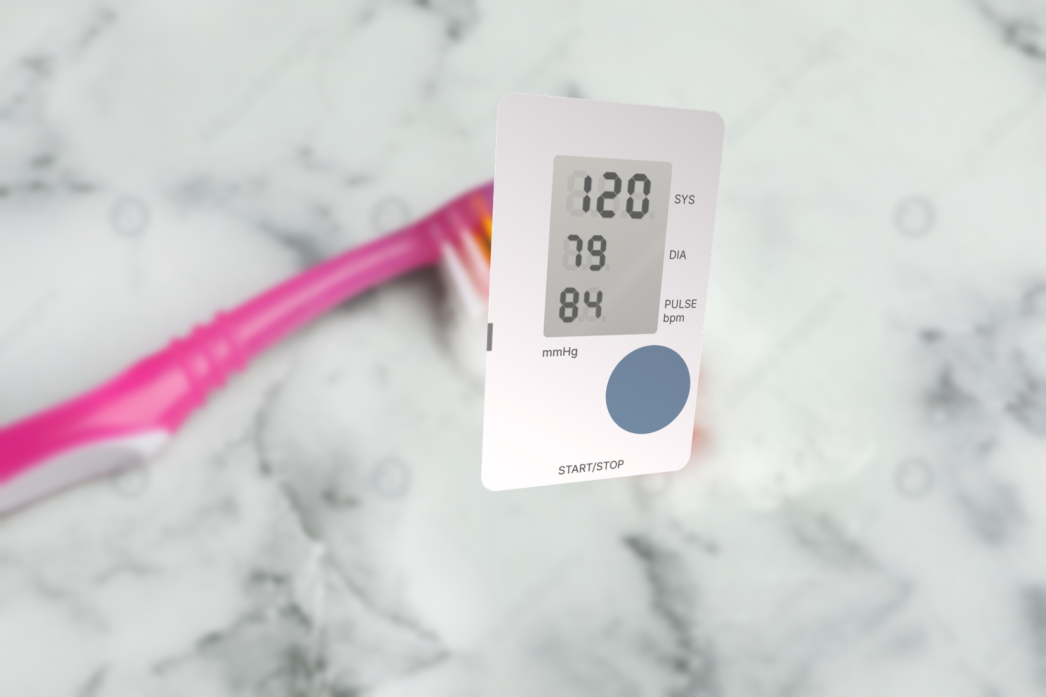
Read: 79 (mmHg)
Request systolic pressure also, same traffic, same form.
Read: 120 (mmHg)
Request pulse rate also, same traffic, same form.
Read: 84 (bpm)
